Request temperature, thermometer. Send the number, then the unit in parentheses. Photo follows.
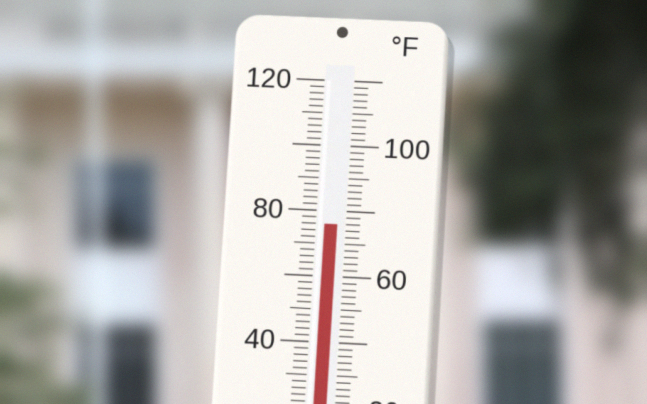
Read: 76 (°F)
